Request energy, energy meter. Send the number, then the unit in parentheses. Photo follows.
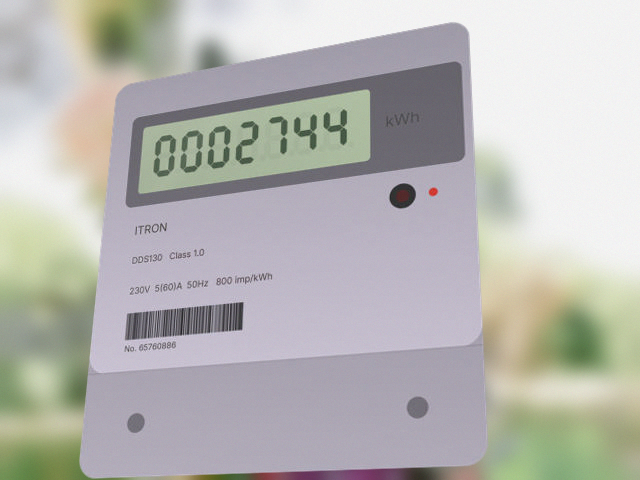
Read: 2744 (kWh)
